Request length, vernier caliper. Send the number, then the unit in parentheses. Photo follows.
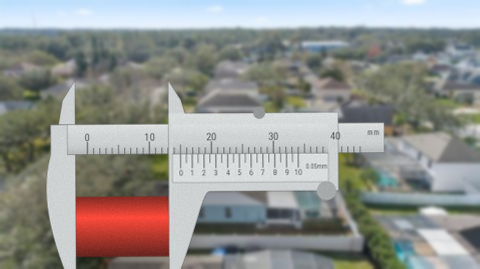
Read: 15.0 (mm)
